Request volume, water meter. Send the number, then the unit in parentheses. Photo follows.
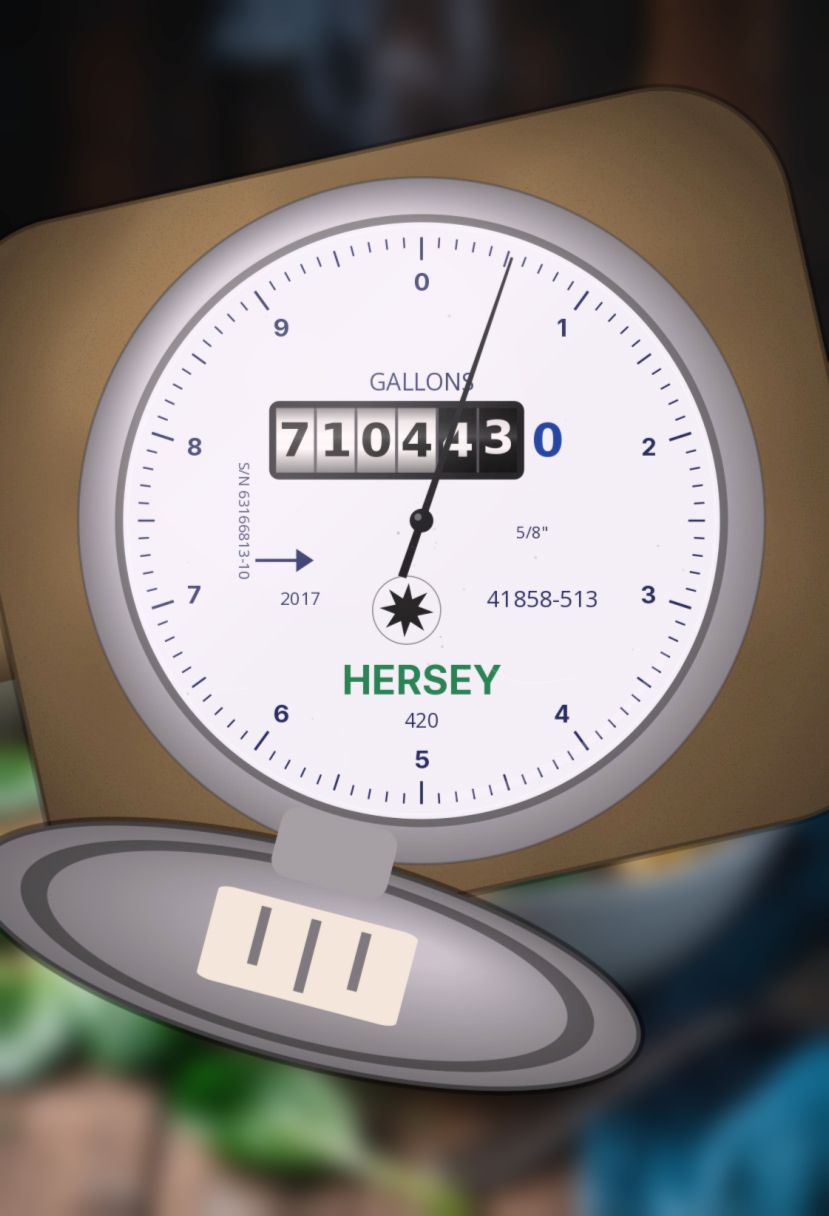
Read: 7104430.5 (gal)
